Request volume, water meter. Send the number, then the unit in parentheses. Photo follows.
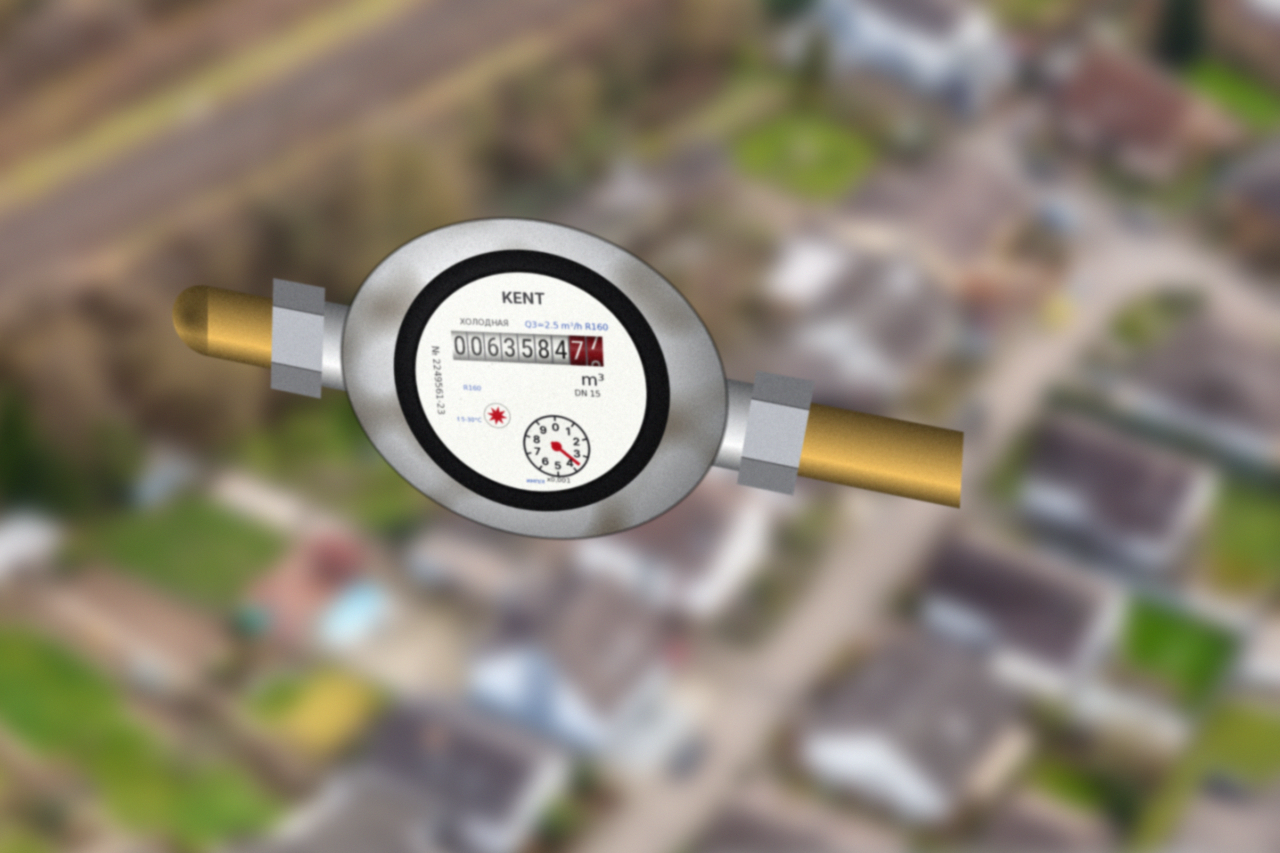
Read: 63584.773 (m³)
